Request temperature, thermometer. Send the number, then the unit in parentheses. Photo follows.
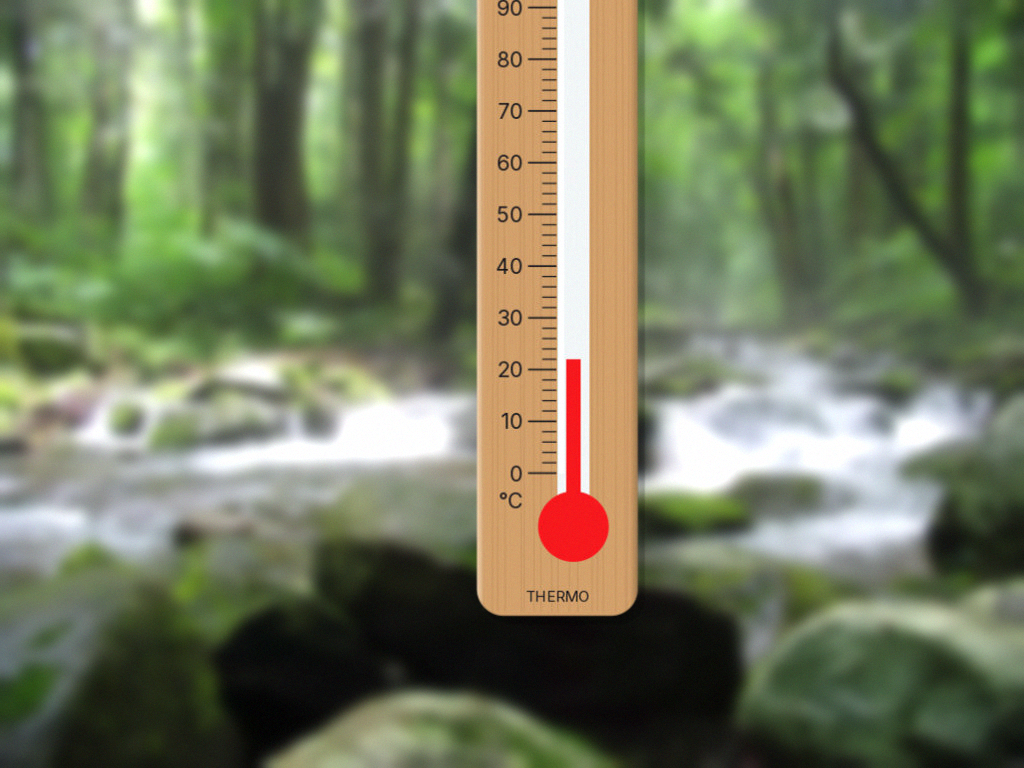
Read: 22 (°C)
